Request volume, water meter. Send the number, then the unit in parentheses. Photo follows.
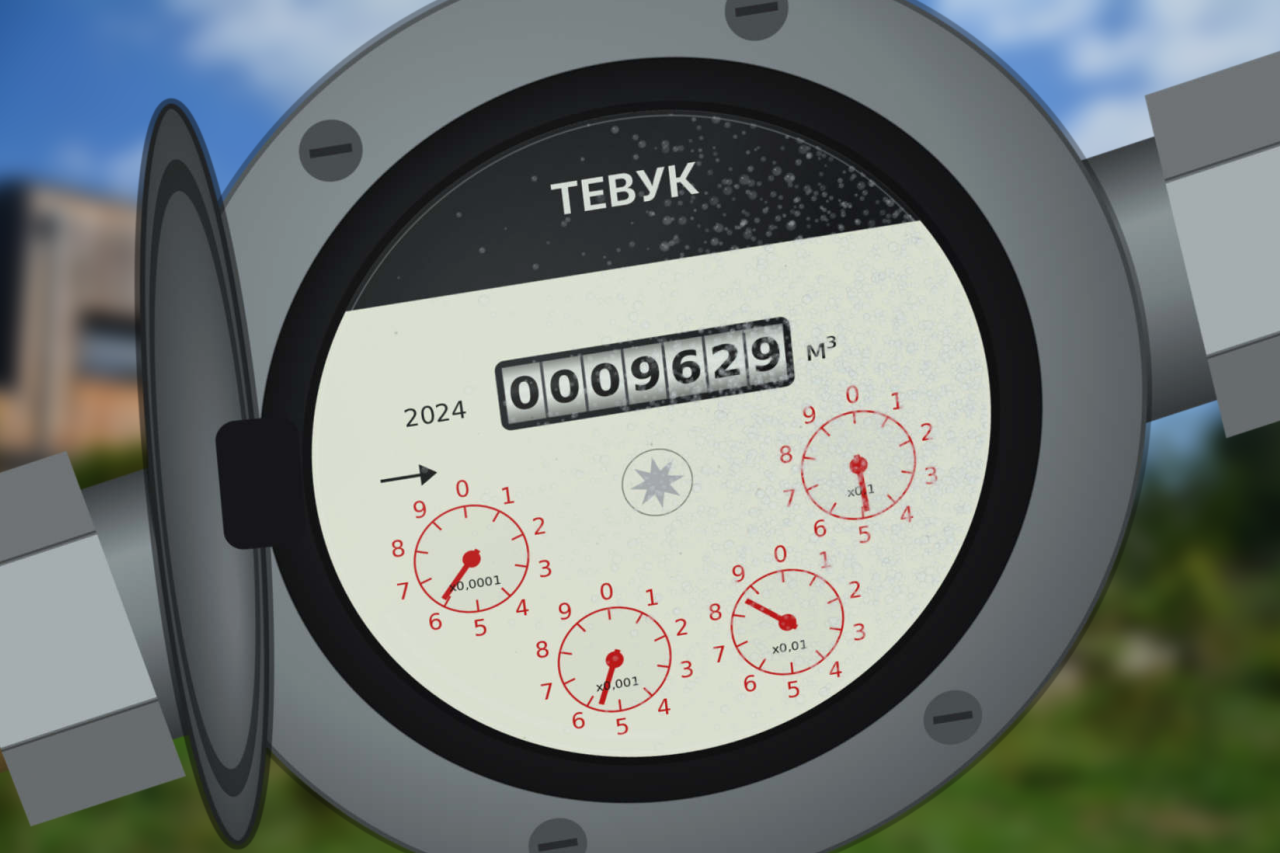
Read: 9629.4856 (m³)
